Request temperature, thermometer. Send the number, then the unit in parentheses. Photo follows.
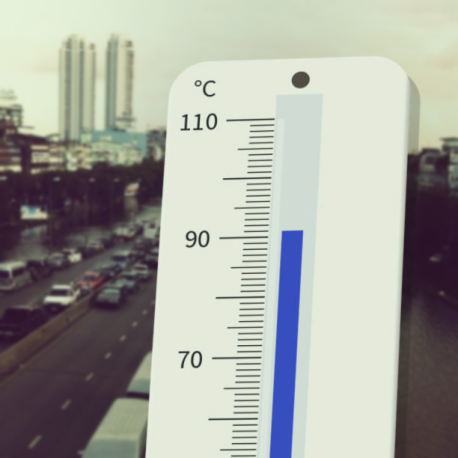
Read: 91 (°C)
